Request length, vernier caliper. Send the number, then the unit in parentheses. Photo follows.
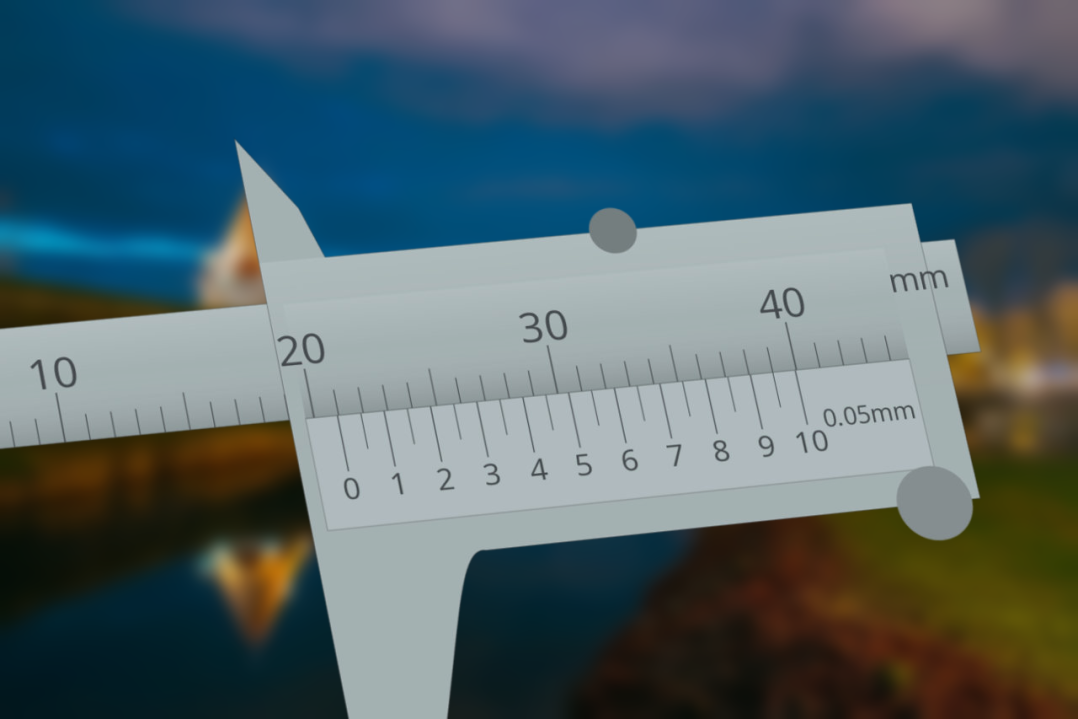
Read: 20.95 (mm)
